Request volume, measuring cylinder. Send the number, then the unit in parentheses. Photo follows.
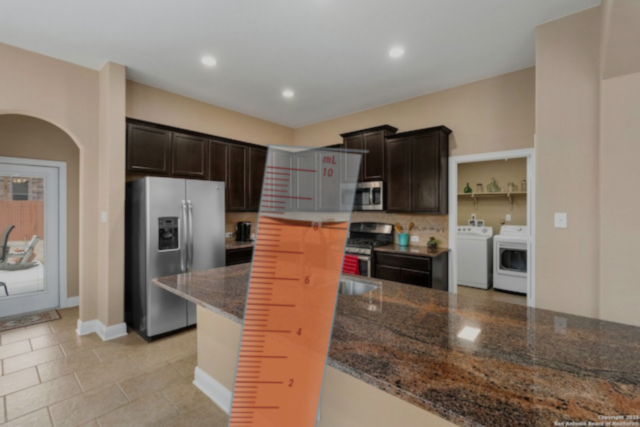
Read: 8 (mL)
